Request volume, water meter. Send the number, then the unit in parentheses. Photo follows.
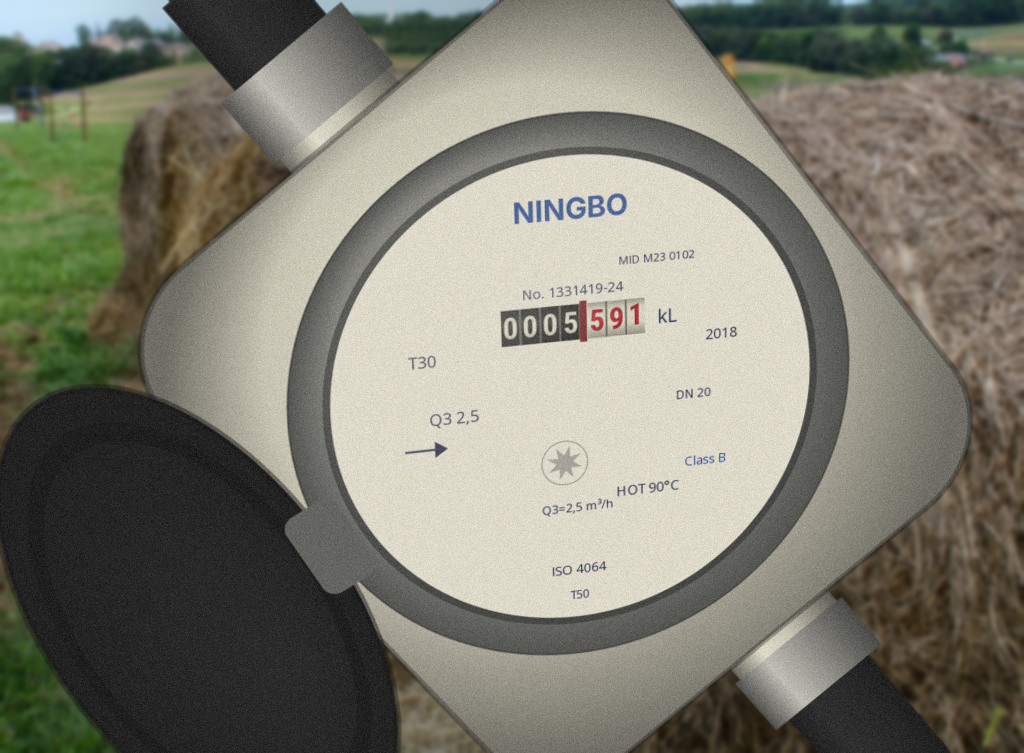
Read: 5.591 (kL)
